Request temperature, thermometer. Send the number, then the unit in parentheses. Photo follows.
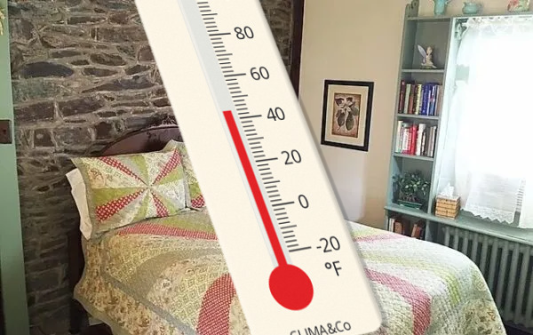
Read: 44 (°F)
